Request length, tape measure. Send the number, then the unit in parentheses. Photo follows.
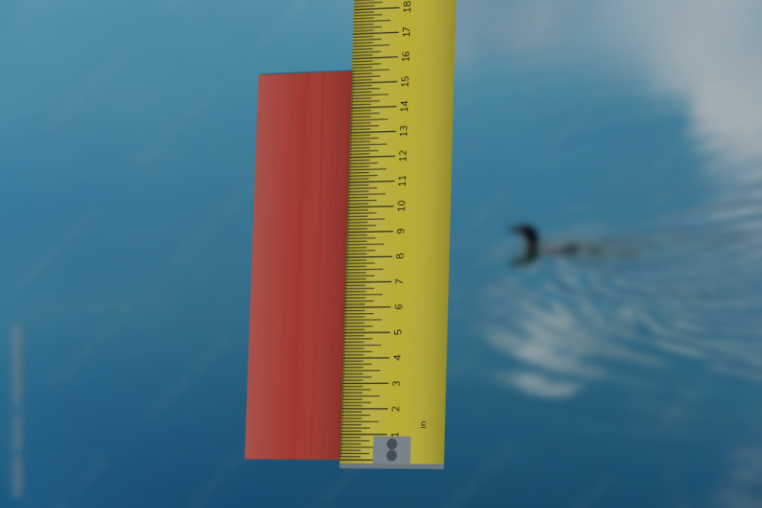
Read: 15.5 (in)
